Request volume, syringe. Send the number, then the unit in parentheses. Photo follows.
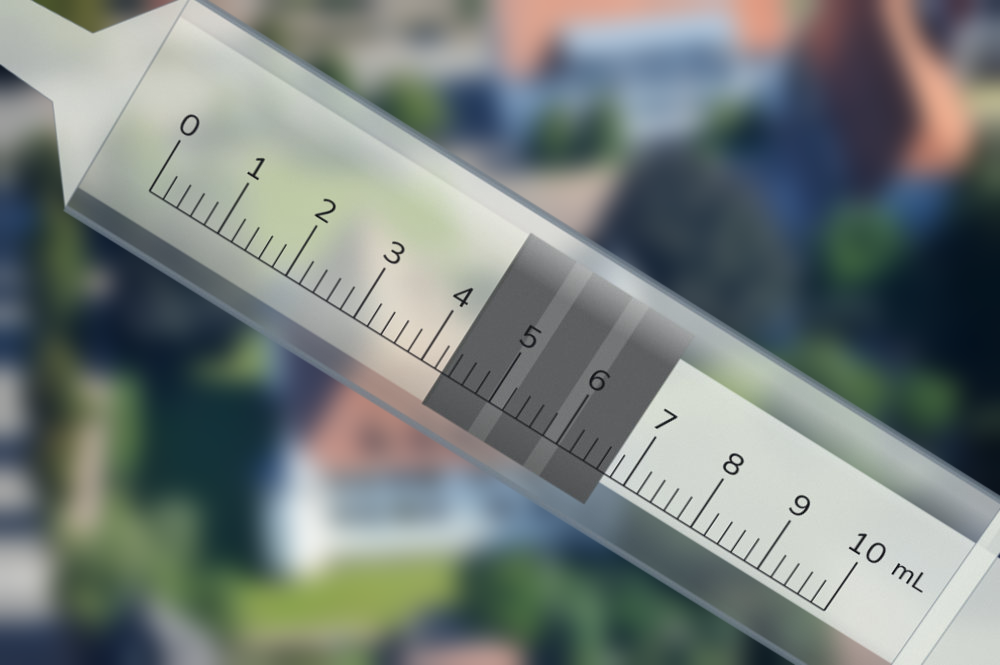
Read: 4.3 (mL)
